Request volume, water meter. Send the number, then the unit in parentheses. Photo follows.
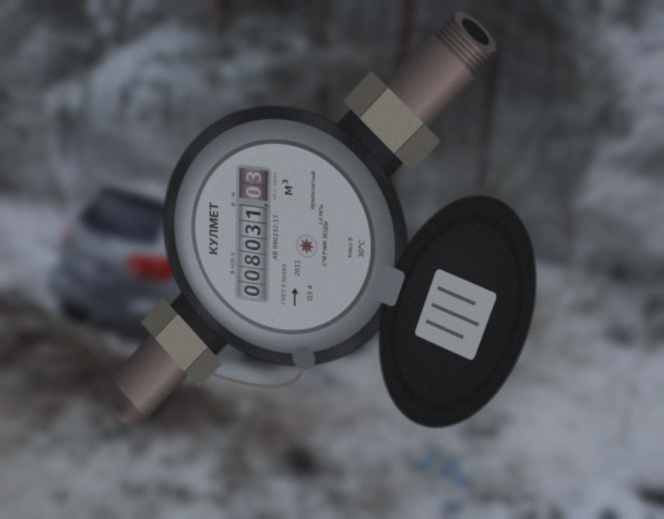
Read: 8031.03 (m³)
